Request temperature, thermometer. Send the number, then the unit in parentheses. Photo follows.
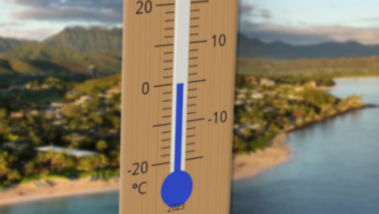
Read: 0 (°C)
